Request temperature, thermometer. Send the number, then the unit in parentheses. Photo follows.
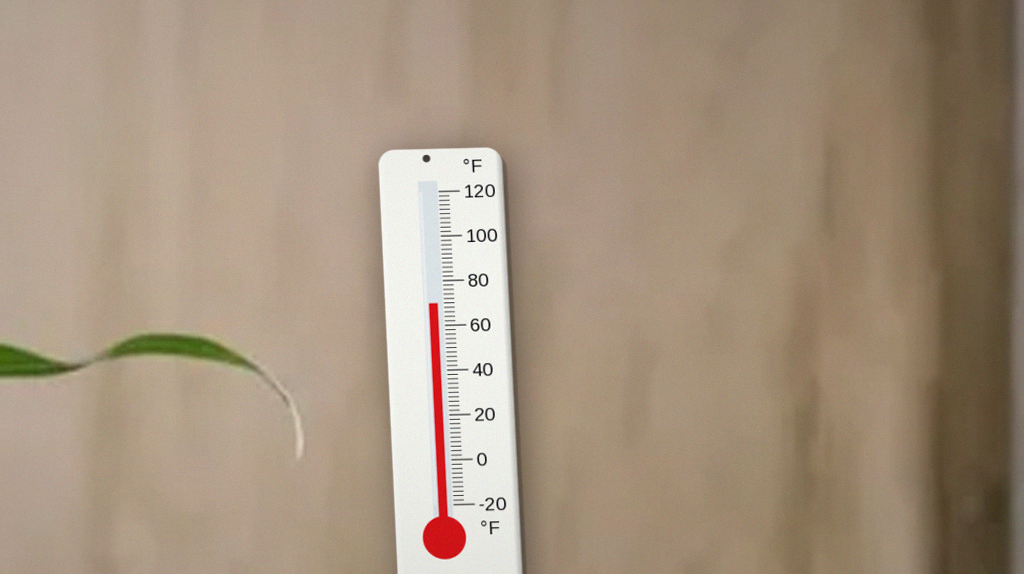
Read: 70 (°F)
